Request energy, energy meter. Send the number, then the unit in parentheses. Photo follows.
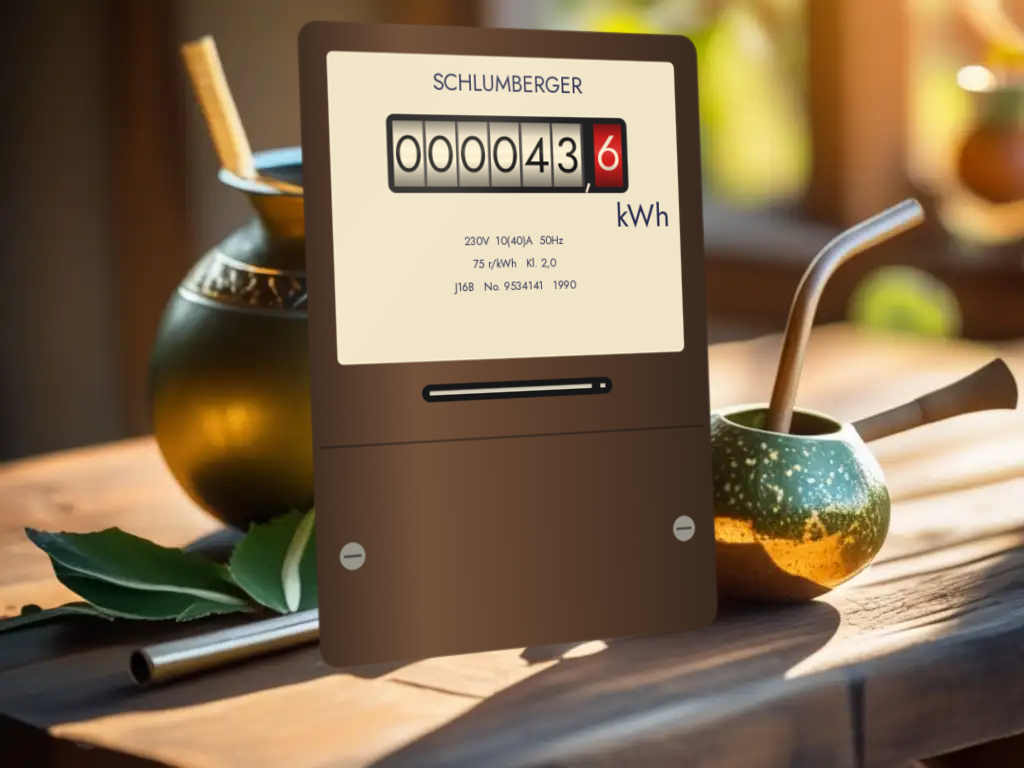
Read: 43.6 (kWh)
